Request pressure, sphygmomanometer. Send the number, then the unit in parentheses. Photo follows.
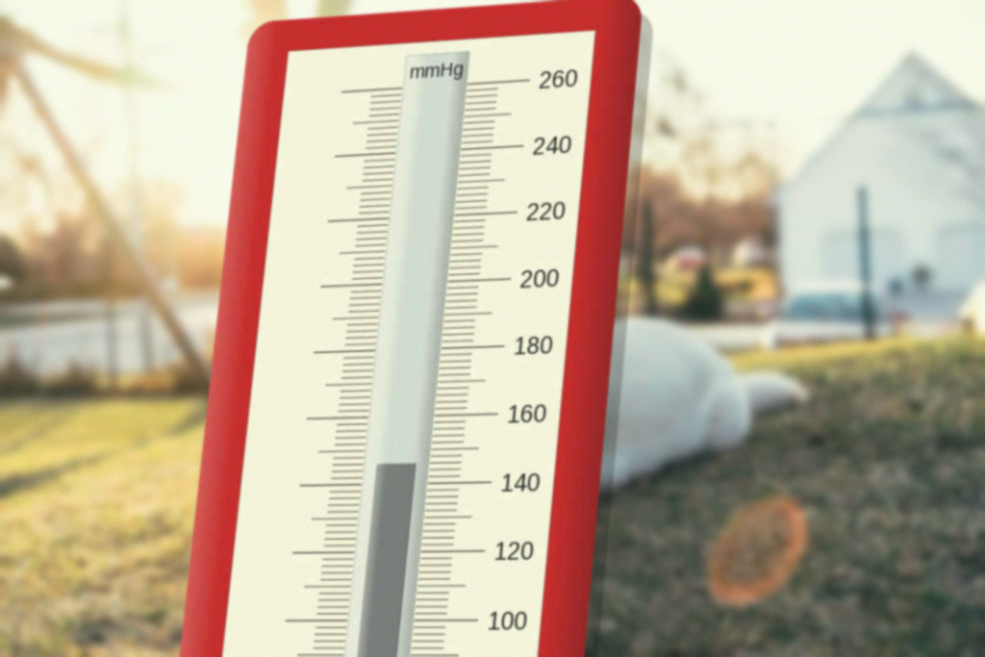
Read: 146 (mmHg)
